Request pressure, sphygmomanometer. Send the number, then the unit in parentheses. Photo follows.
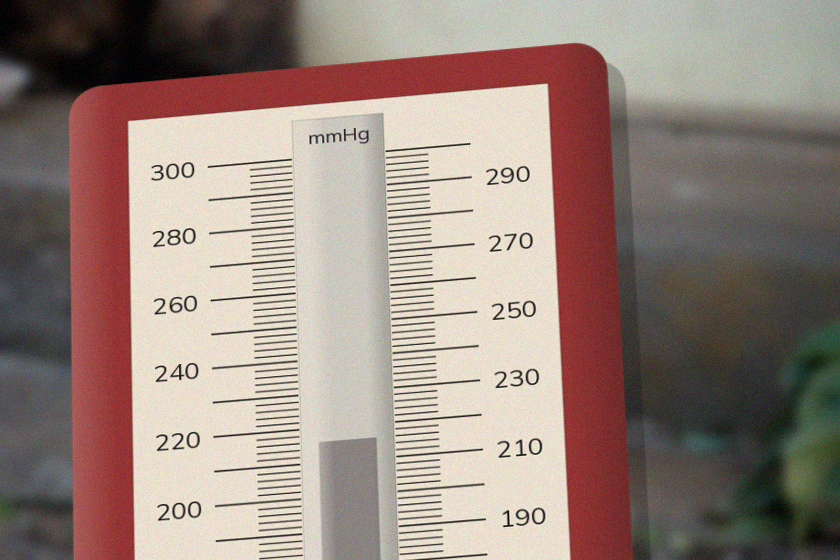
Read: 216 (mmHg)
